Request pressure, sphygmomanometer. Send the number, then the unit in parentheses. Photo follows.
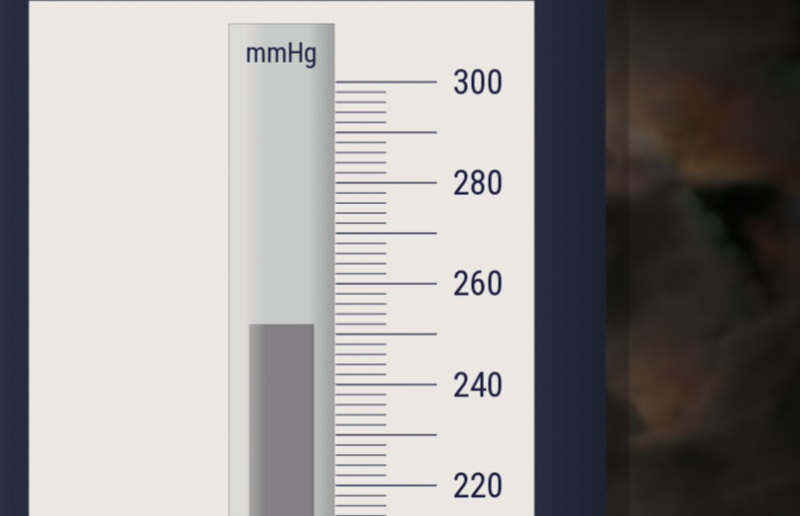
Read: 252 (mmHg)
